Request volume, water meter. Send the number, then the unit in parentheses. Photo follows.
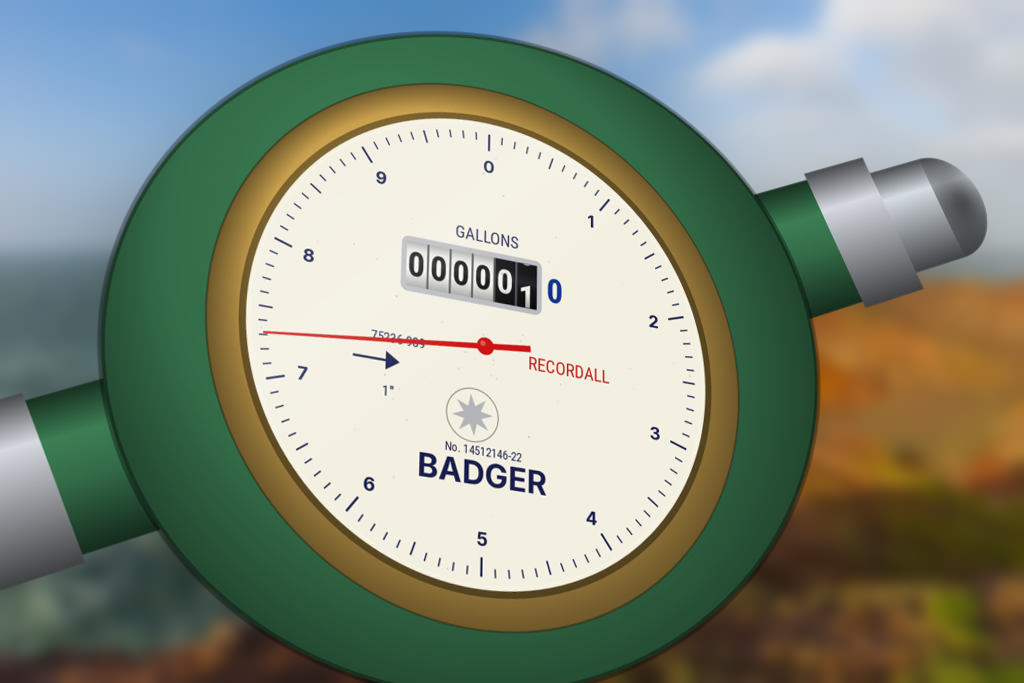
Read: 7.3 (gal)
